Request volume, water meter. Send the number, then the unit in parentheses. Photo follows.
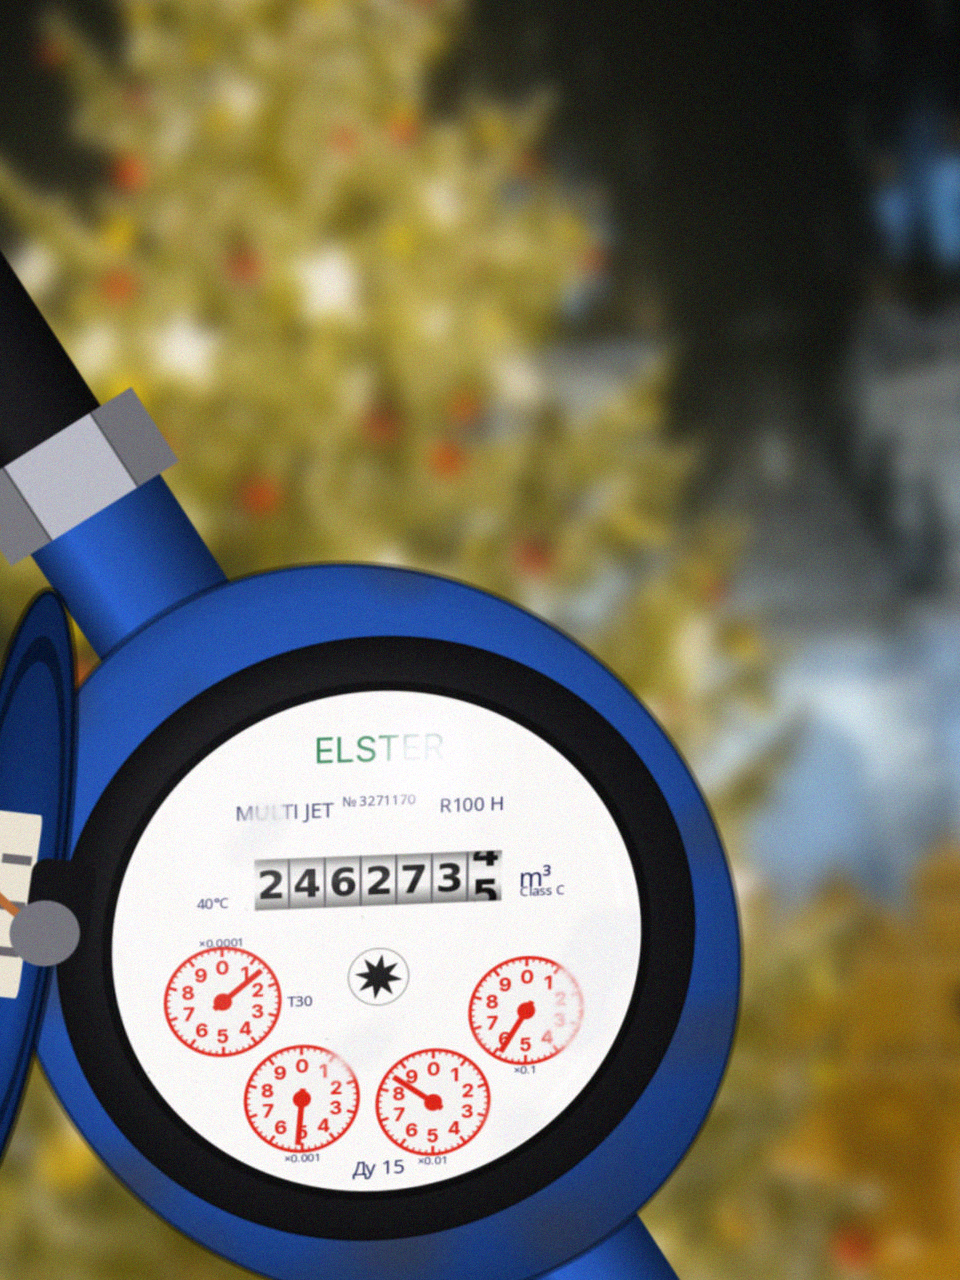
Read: 2462734.5851 (m³)
